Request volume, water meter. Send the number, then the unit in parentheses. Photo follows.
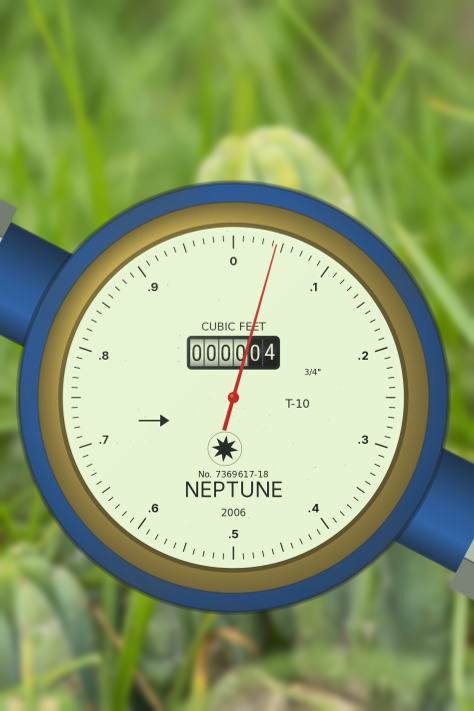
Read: 4.04 (ft³)
